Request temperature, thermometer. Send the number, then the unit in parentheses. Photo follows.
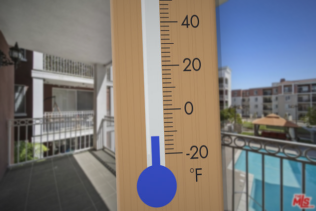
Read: -12 (°F)
